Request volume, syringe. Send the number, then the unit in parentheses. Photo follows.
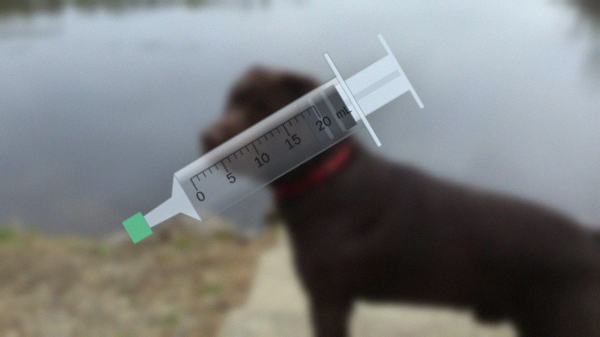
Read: 18 (mL)
